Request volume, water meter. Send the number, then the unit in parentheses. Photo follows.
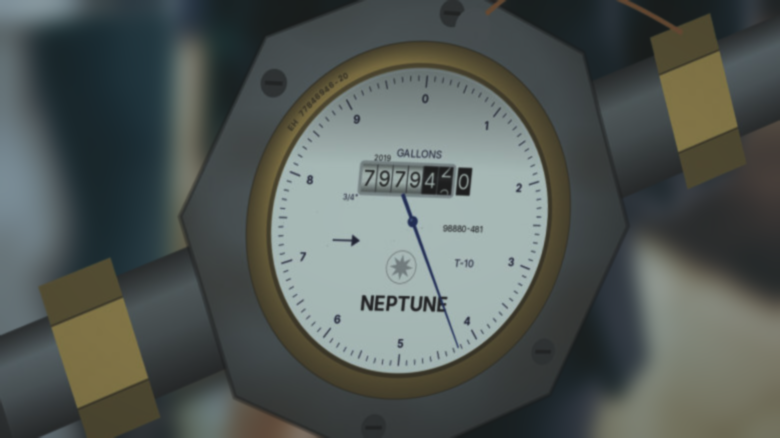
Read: 7979424.2 (gal)
